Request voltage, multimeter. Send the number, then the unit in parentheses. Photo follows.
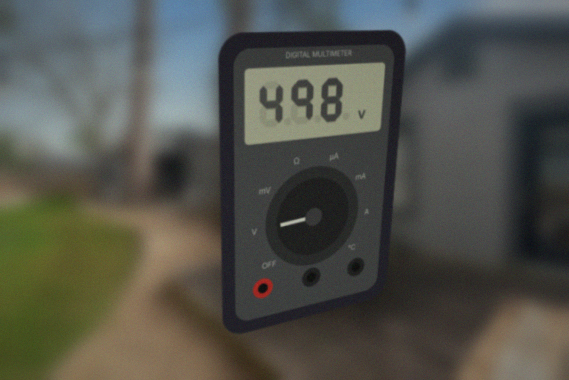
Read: 498 (V)
